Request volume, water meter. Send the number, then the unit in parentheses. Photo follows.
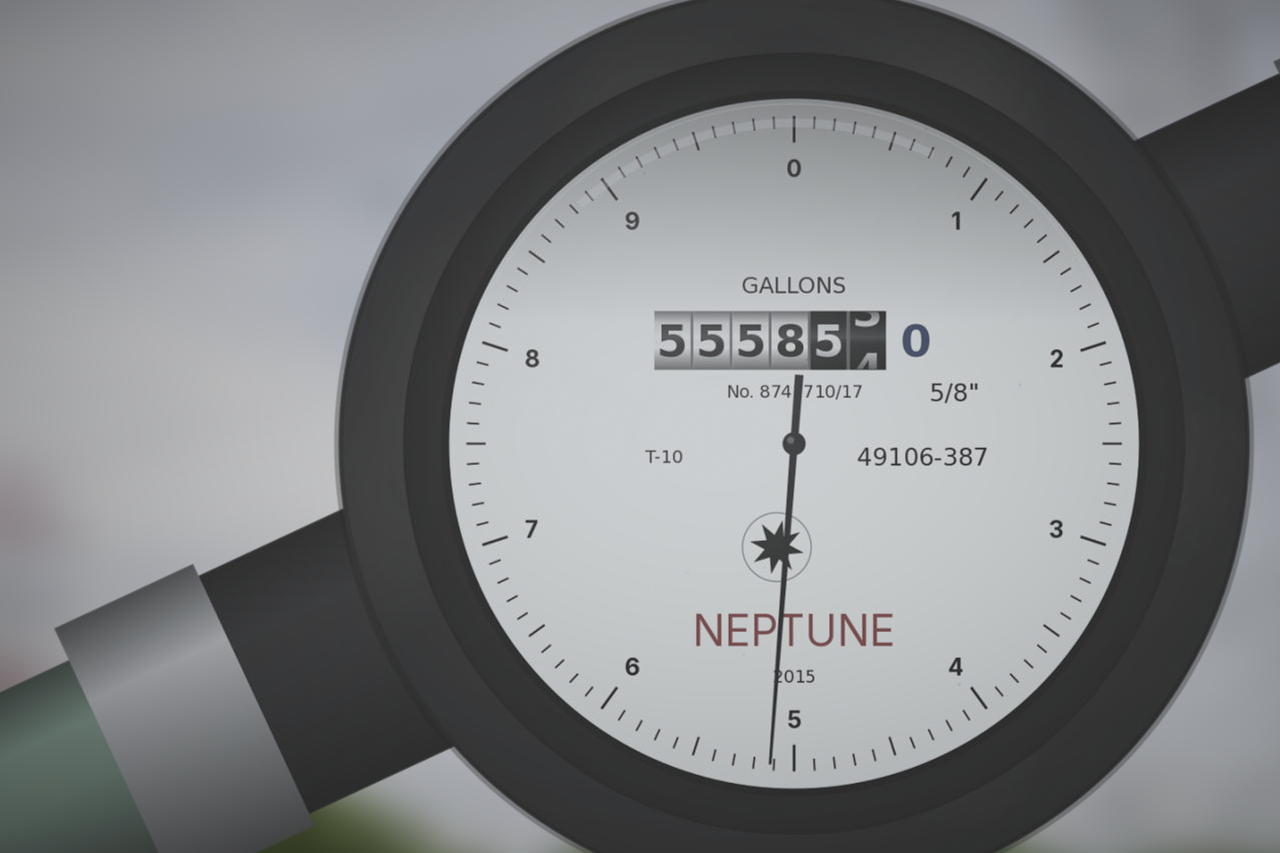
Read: 5558535.1 (gal)
